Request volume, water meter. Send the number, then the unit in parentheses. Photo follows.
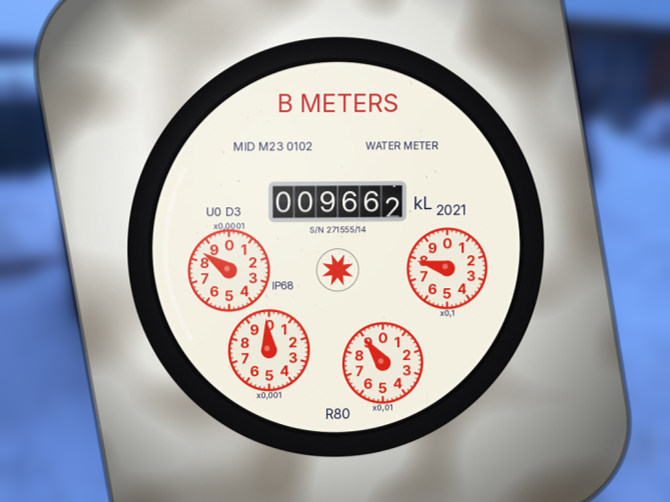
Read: 9661.7898 (kL)
